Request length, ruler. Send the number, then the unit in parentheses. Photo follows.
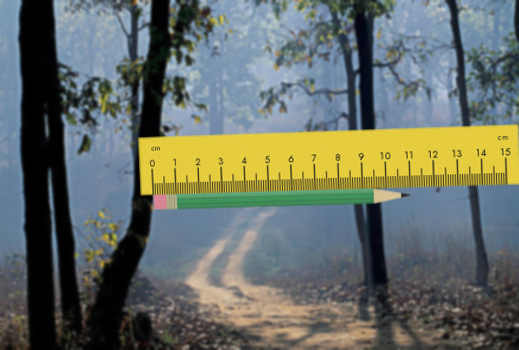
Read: 11 (cm)
